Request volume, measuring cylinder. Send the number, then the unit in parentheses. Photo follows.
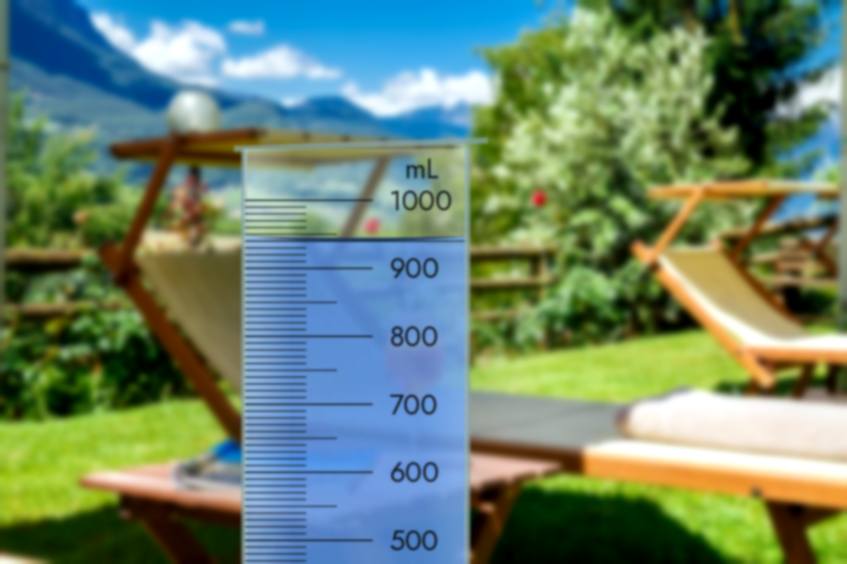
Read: 940 (mL)
